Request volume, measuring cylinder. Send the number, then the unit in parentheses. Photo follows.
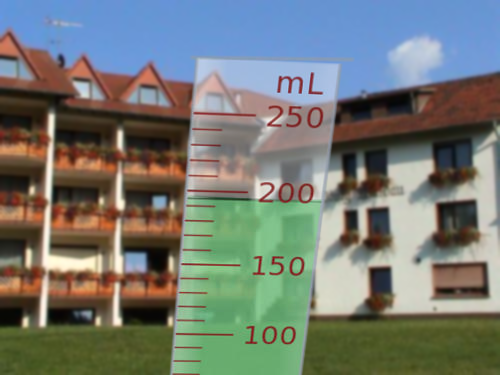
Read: 195 (mL)
